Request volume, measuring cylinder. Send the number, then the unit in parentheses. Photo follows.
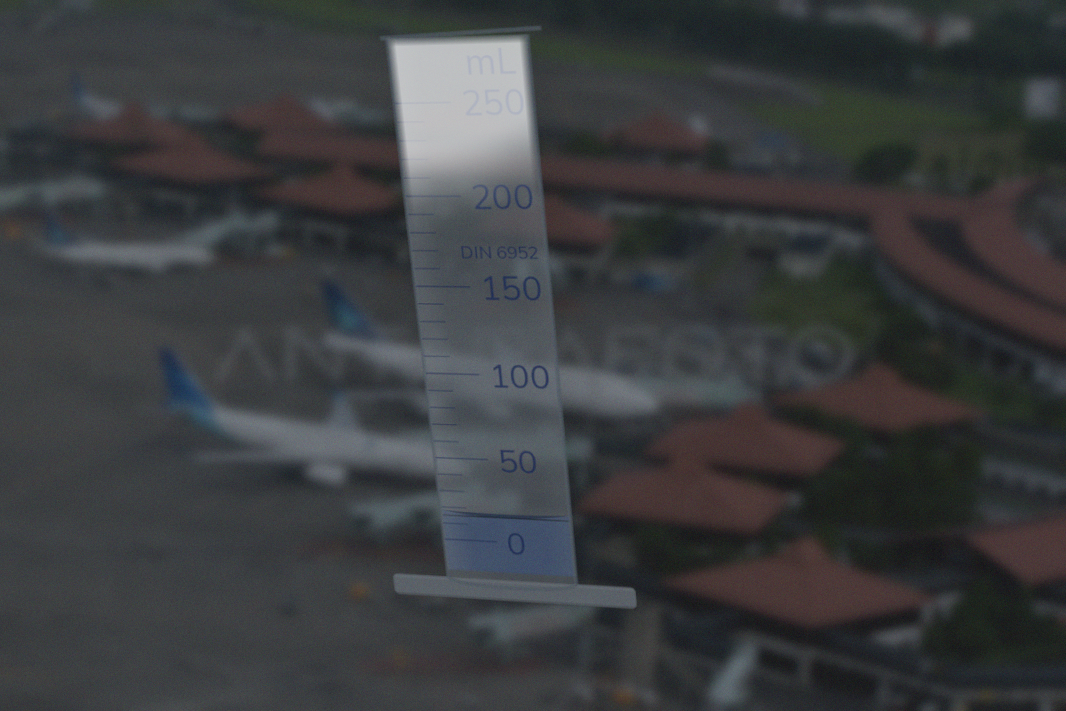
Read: 15 (mL)
